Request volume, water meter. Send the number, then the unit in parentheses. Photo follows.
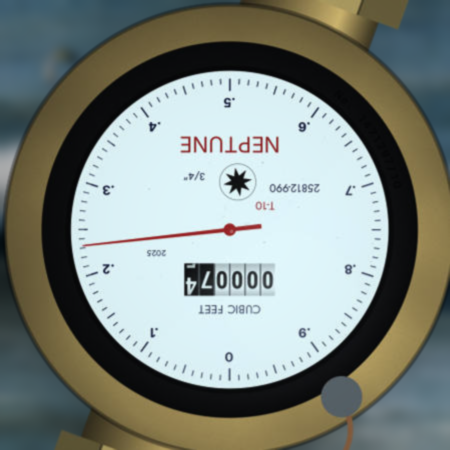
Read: 74.23 (ft³)
